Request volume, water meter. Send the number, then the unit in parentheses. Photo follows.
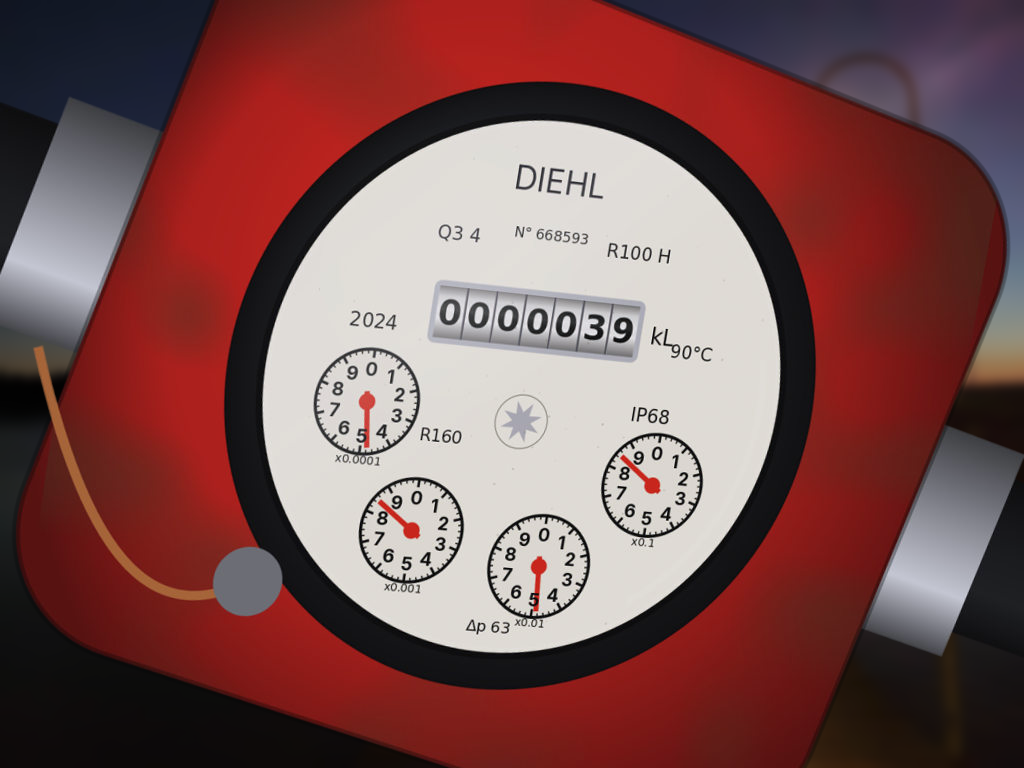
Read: 39.8484 (kL)
